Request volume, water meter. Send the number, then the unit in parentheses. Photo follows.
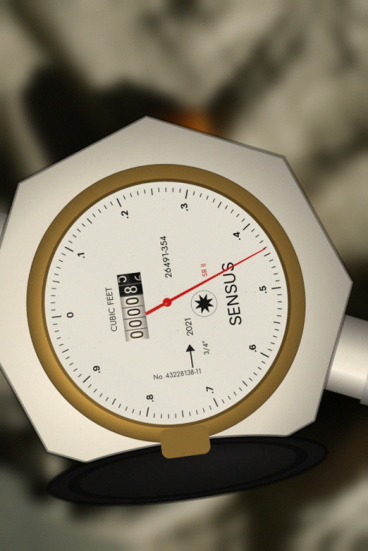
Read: 85.44 (ft³)
